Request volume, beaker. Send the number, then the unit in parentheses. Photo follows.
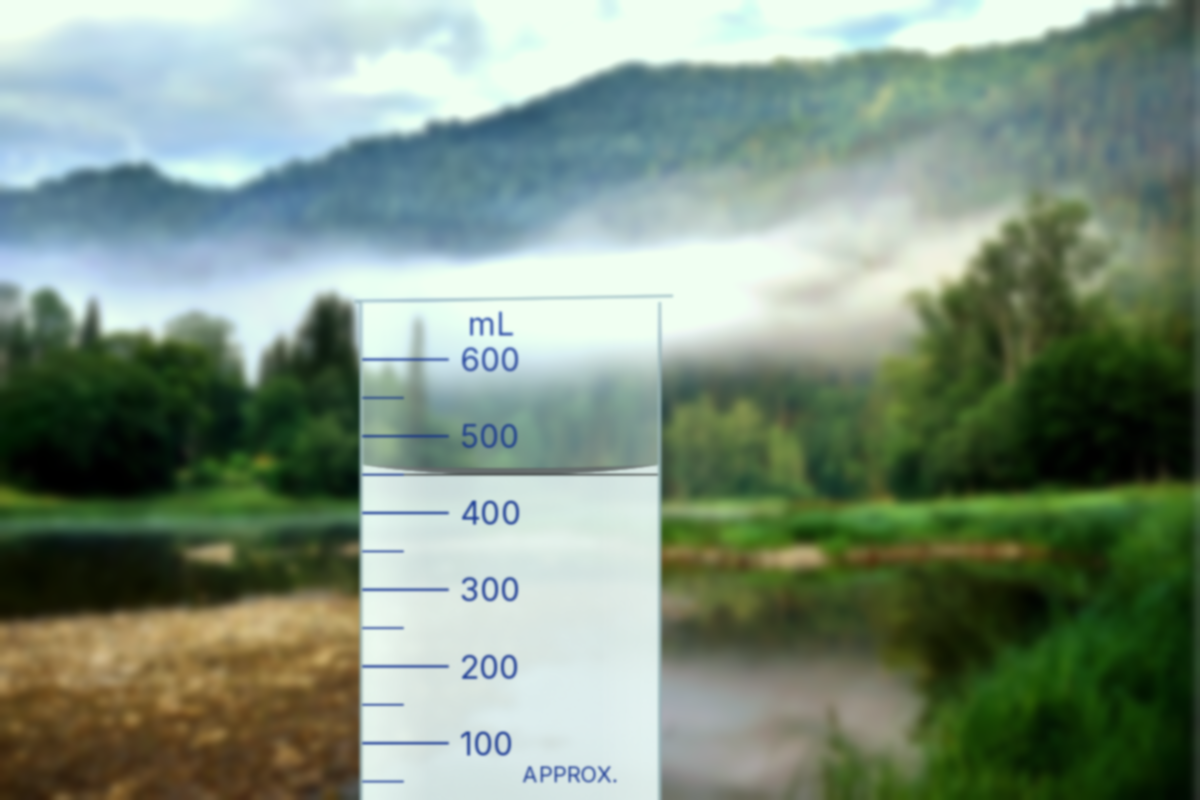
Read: 450 (mL)
